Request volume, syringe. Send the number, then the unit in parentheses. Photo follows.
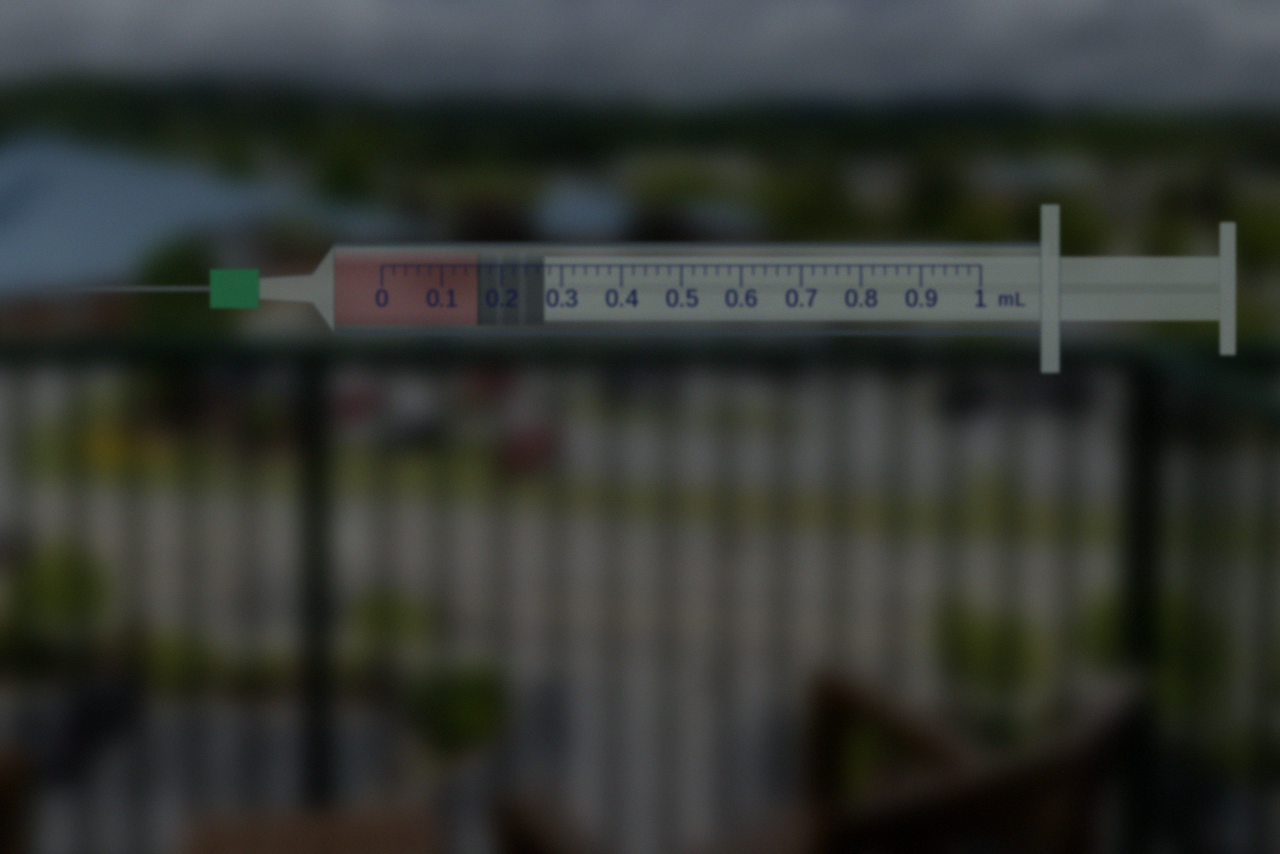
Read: 0.16 (mL)
